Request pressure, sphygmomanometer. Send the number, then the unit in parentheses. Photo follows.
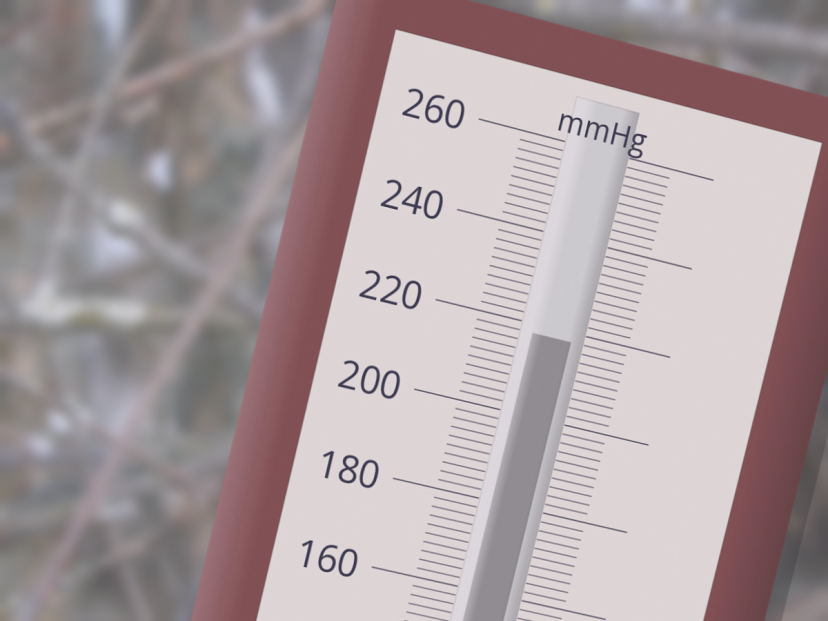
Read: 218 (mmHg)
